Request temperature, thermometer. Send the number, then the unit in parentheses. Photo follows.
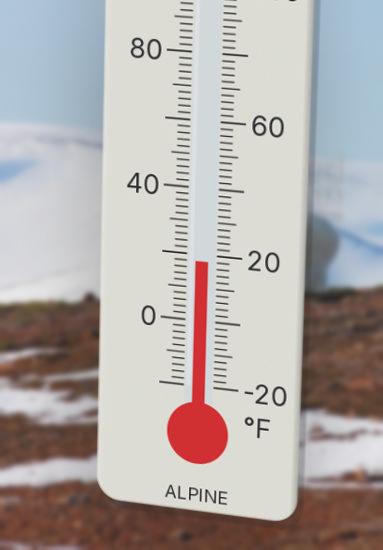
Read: 18 (°F)
